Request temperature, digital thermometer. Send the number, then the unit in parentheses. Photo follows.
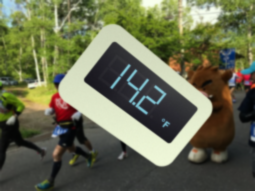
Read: 14.2 (°F)
